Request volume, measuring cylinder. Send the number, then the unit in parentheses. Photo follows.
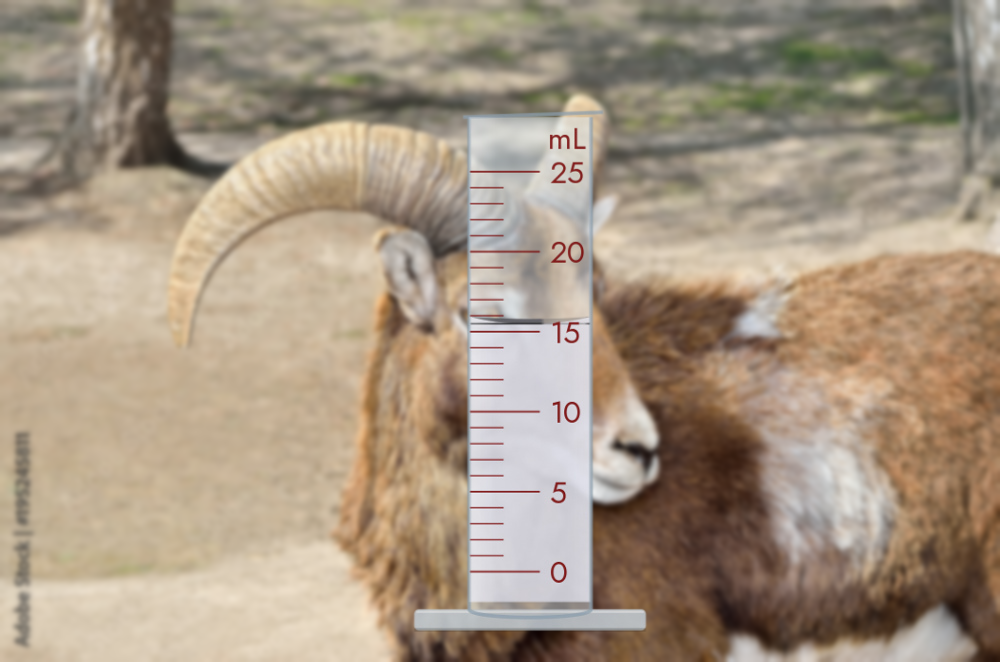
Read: 15.5 (mL)
